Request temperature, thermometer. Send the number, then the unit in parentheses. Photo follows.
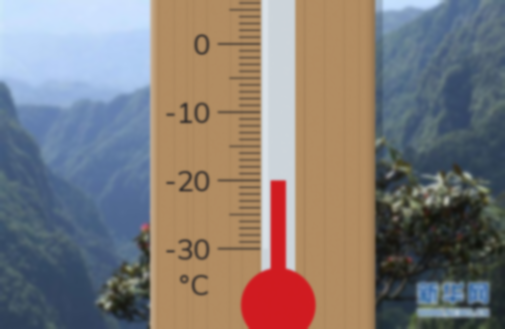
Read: -20 (°C)
